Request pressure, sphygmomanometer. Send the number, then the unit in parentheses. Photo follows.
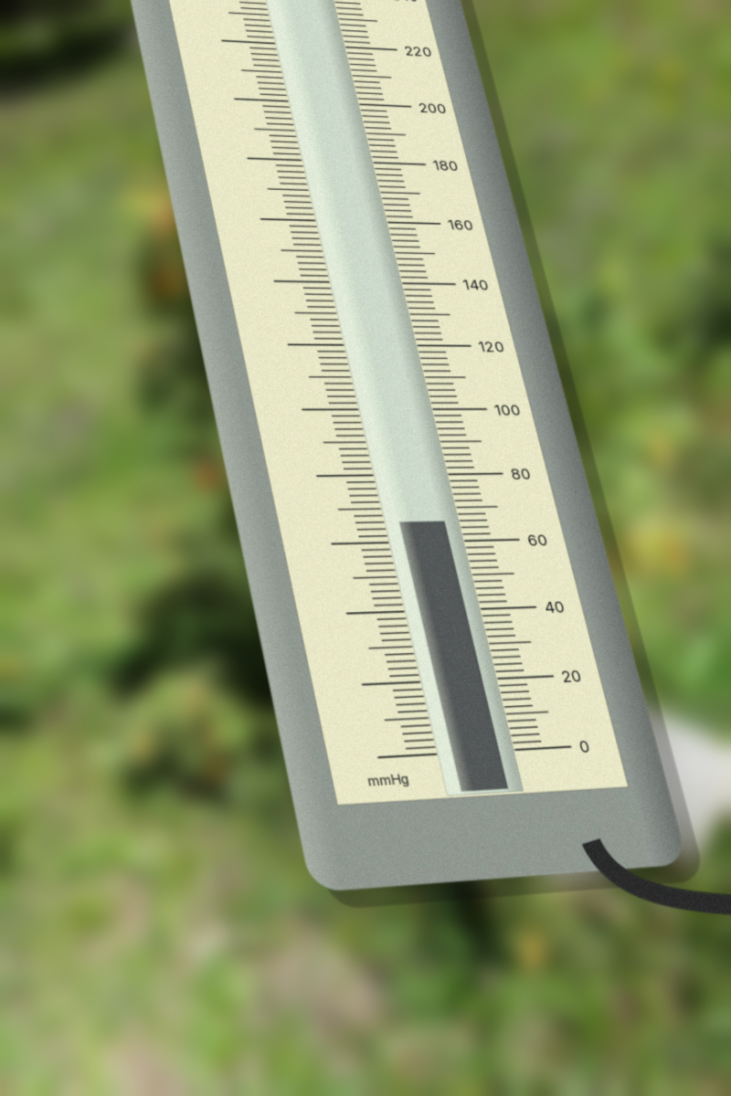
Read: 66 (mmHg)
